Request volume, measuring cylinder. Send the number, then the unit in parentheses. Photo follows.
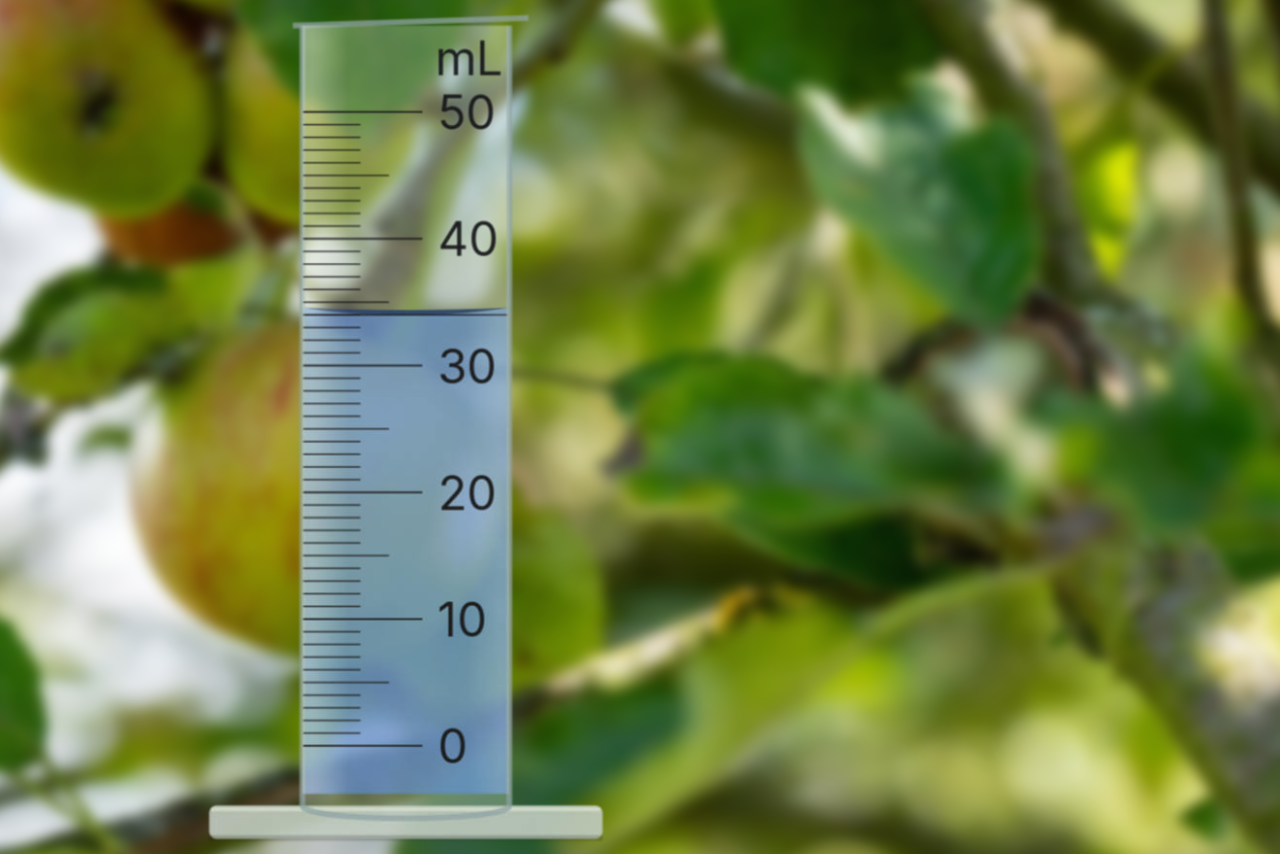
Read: 34 (mL)
